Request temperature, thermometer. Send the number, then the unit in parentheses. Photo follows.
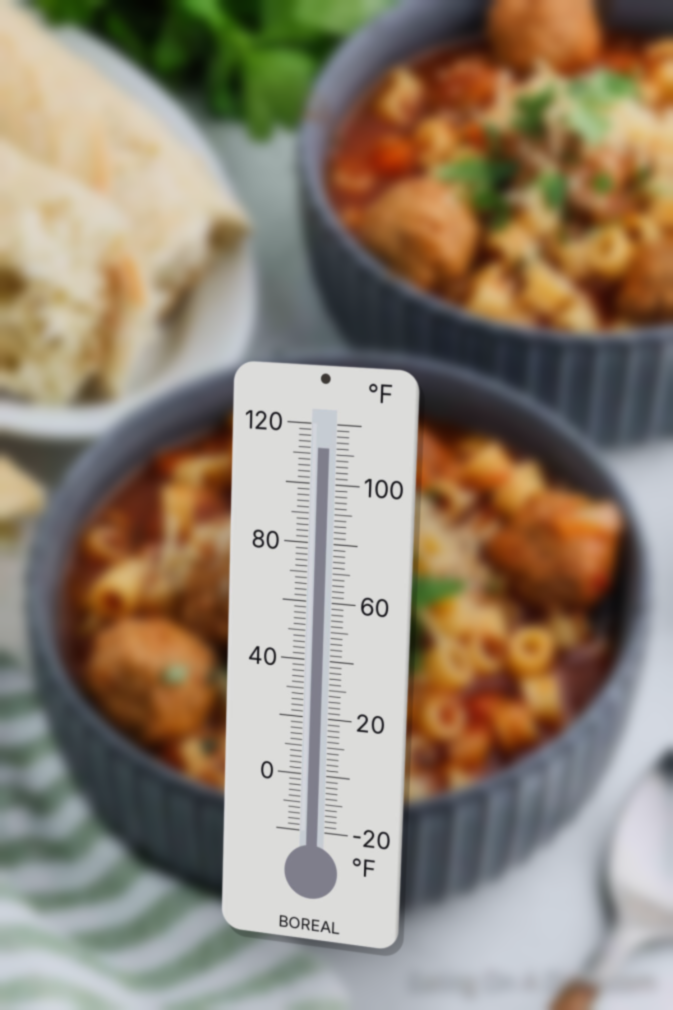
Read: 112 (°F)
